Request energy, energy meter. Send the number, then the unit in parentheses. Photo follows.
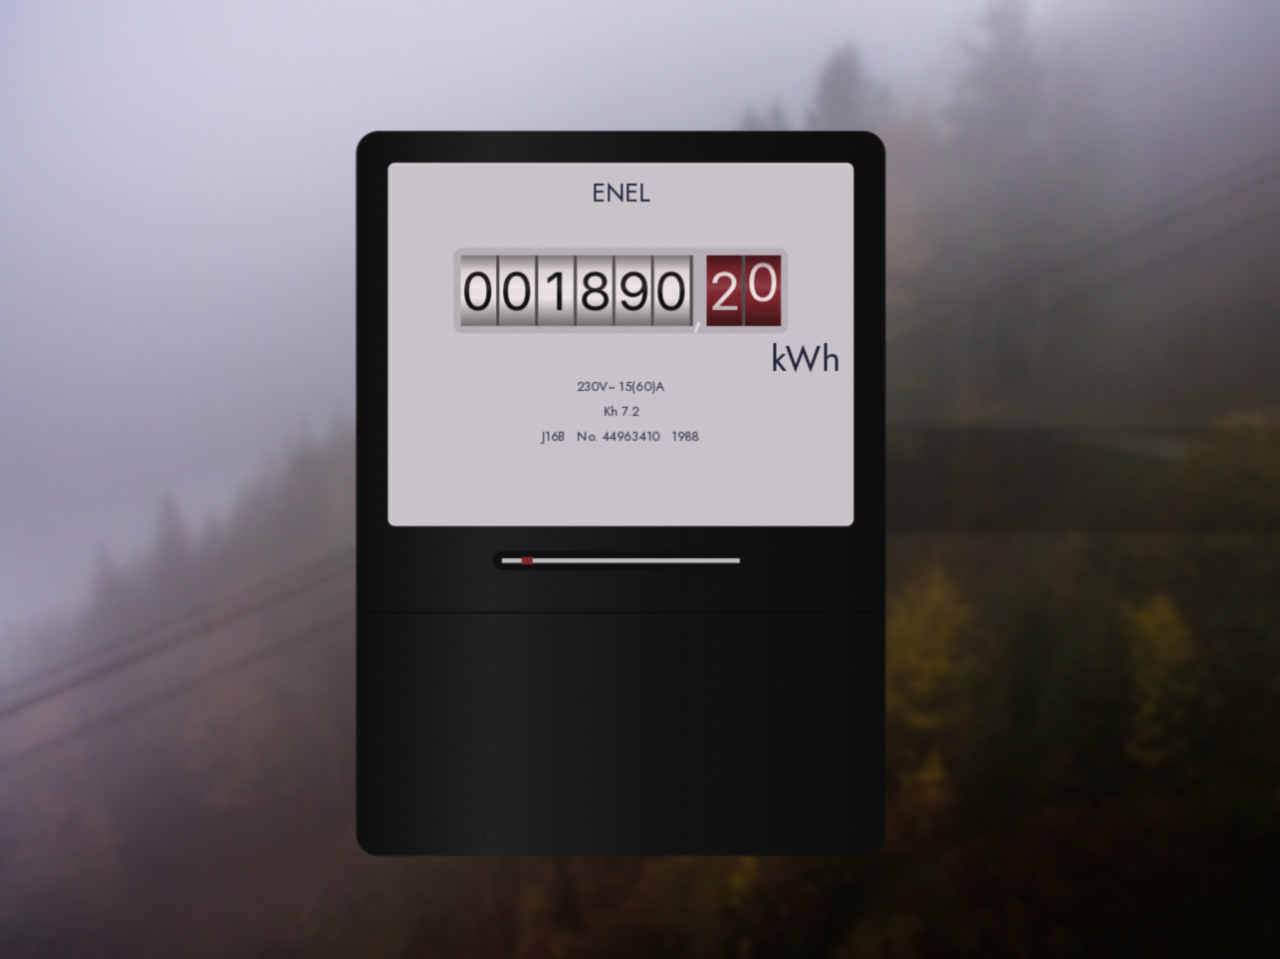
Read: 1890.20 (kWh)
